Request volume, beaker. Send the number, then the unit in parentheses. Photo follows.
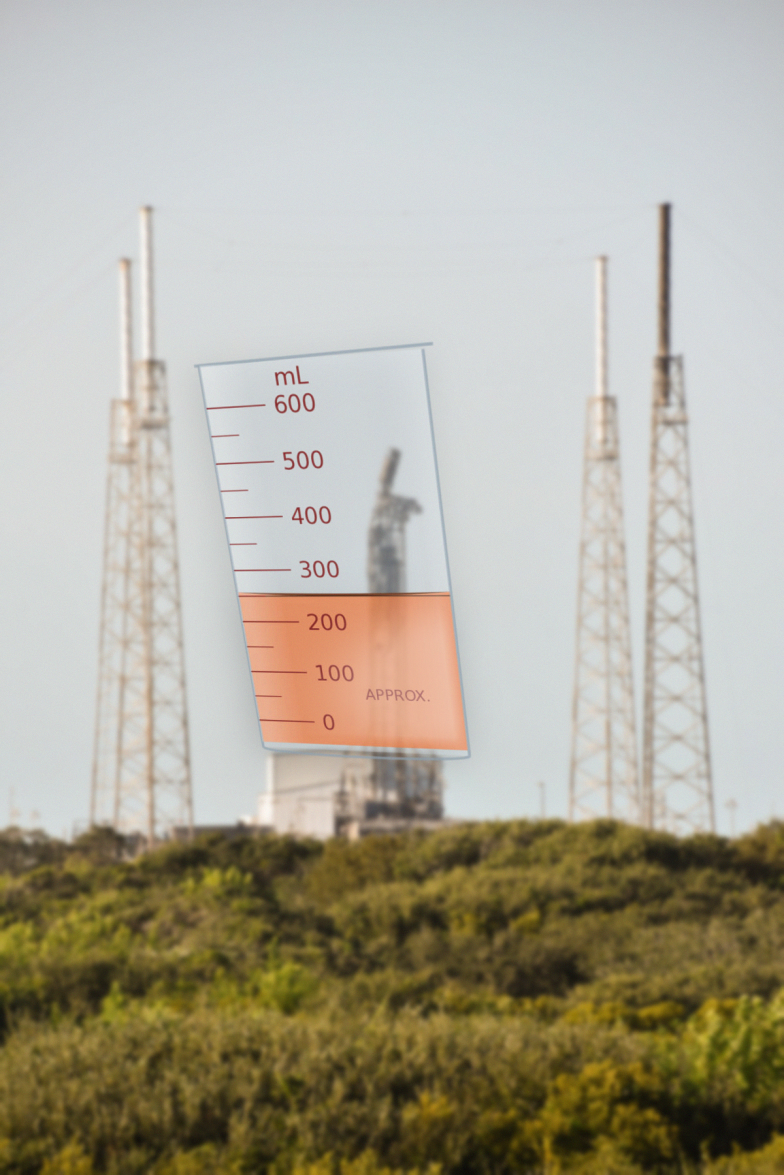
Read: 250 (mL)
